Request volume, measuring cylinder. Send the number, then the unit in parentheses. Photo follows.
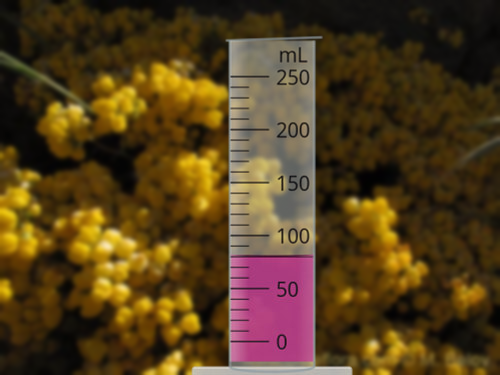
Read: 80 (mL)
